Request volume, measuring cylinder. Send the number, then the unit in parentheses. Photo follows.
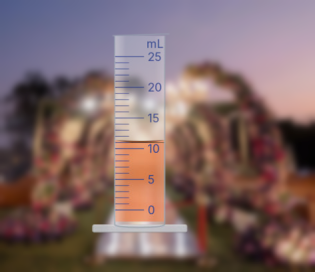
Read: 11 (mL)
